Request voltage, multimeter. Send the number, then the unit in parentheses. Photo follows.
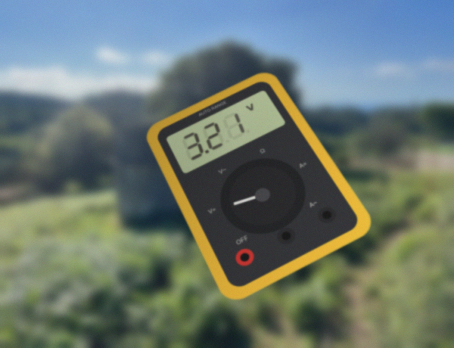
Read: 3.21 (V)
